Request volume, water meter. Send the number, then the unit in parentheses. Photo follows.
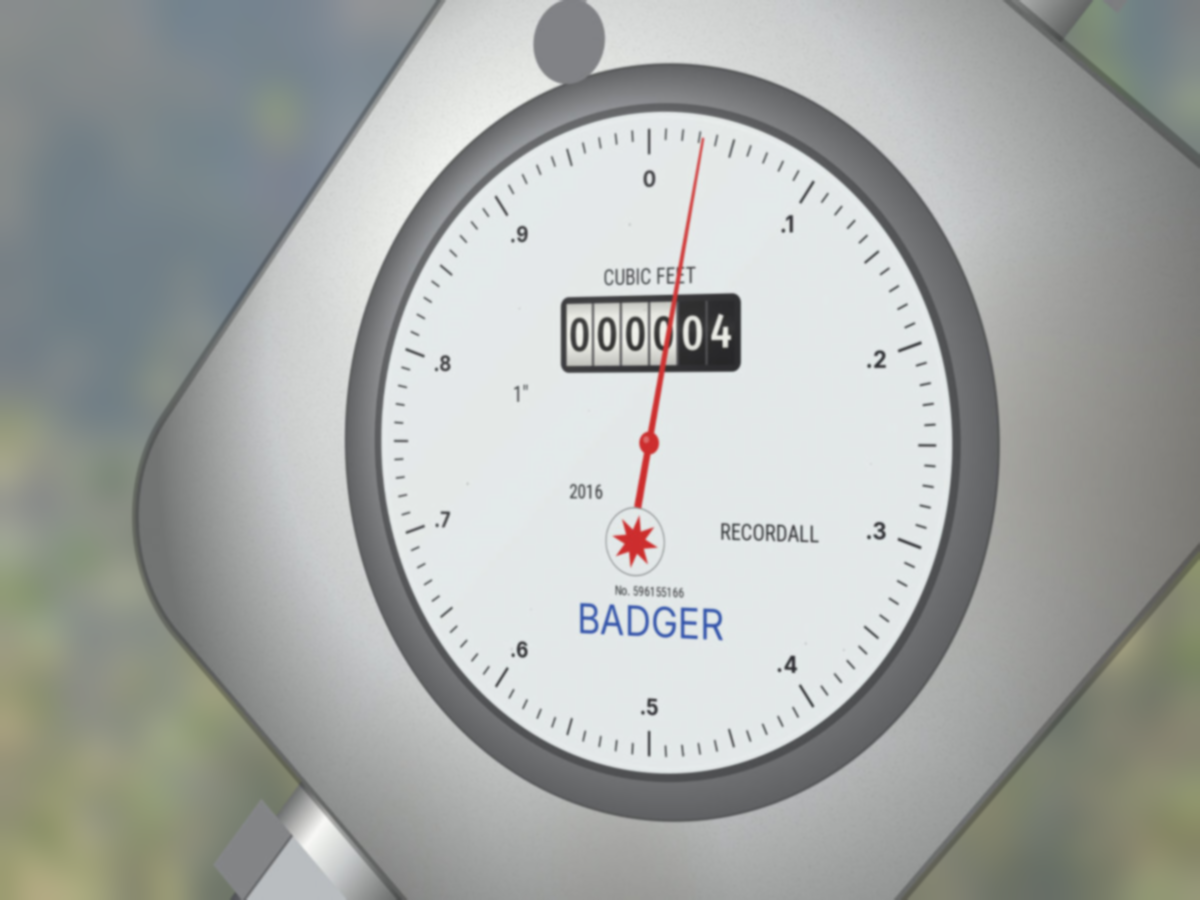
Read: 4.03 (ft³)
